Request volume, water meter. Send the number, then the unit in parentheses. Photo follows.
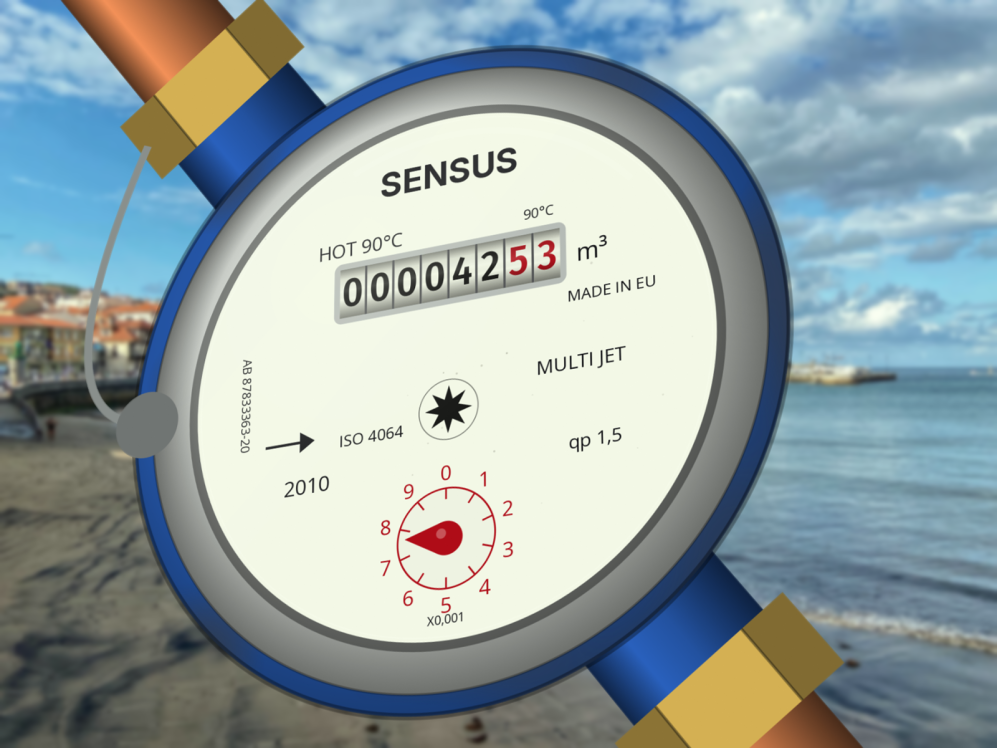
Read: 42.537 (m³)
